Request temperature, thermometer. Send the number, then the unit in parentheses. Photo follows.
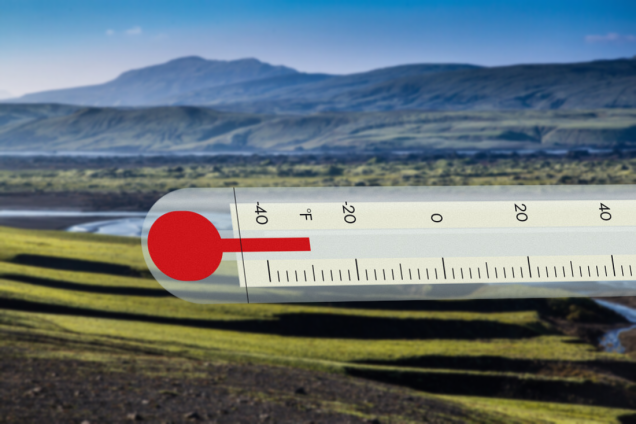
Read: -30 (°F)
